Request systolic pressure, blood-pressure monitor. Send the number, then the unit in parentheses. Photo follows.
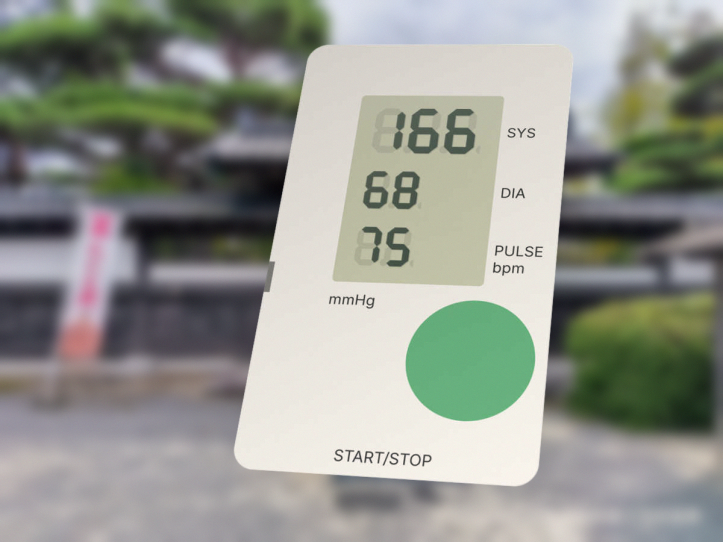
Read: 166 (mmHg)
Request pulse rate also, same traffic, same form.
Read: 75 (bpm)
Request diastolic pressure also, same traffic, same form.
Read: 68 (mmHg)
